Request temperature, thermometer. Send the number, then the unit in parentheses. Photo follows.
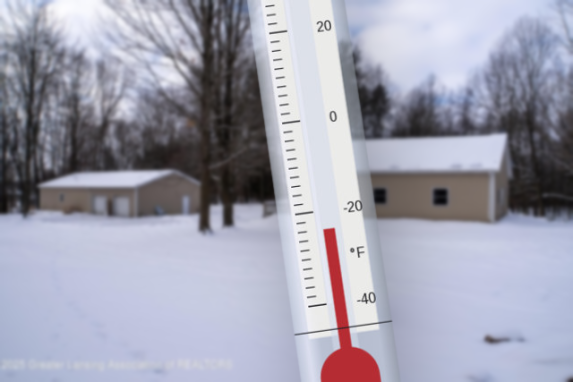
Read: -24 (°F)
